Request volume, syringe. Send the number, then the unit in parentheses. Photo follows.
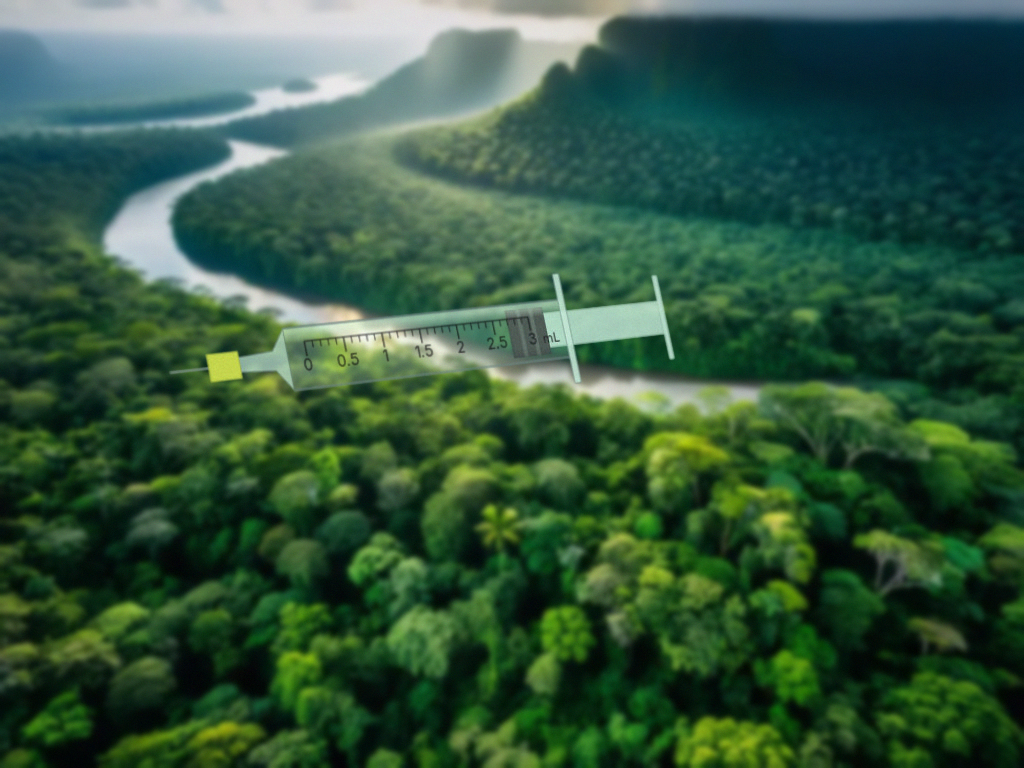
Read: 2.7 (mL)
